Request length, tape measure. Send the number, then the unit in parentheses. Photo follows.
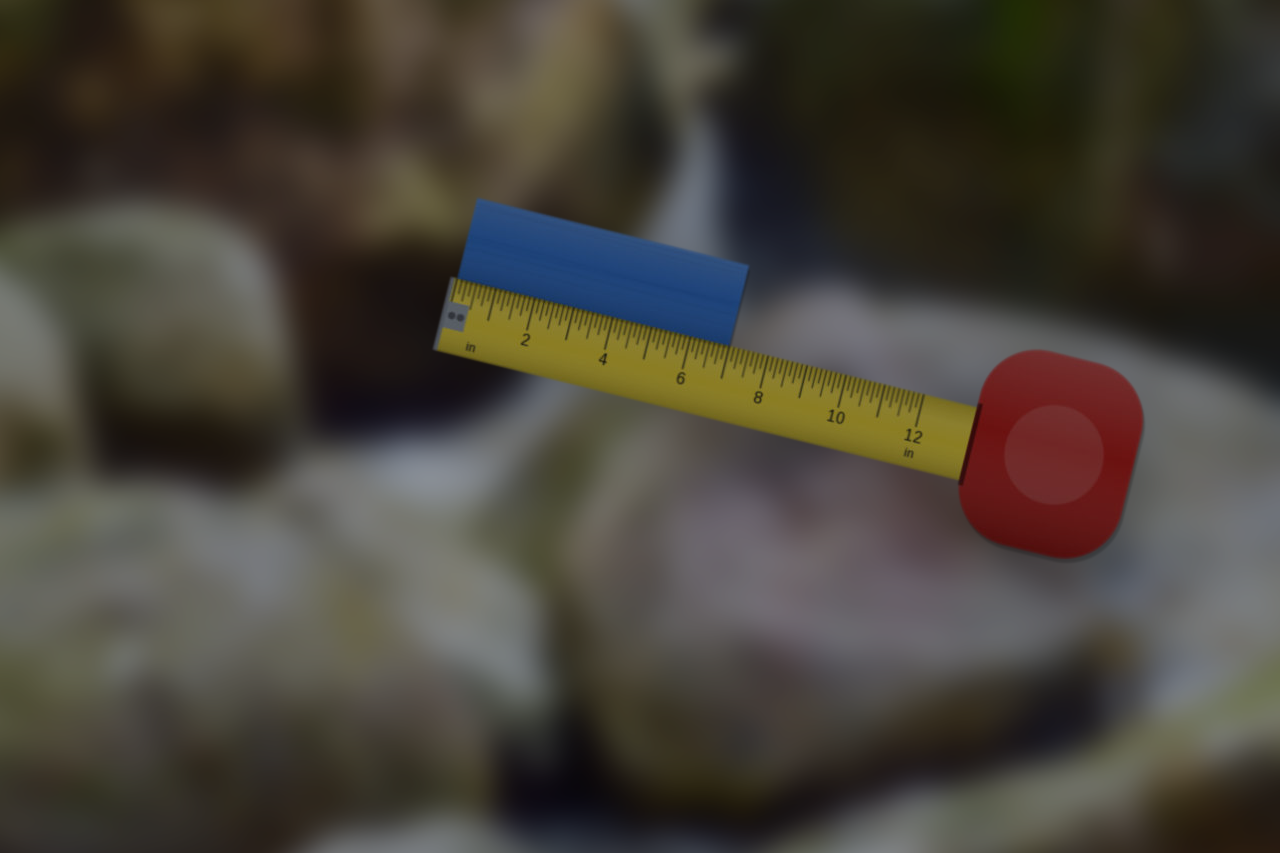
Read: 7 (in)
